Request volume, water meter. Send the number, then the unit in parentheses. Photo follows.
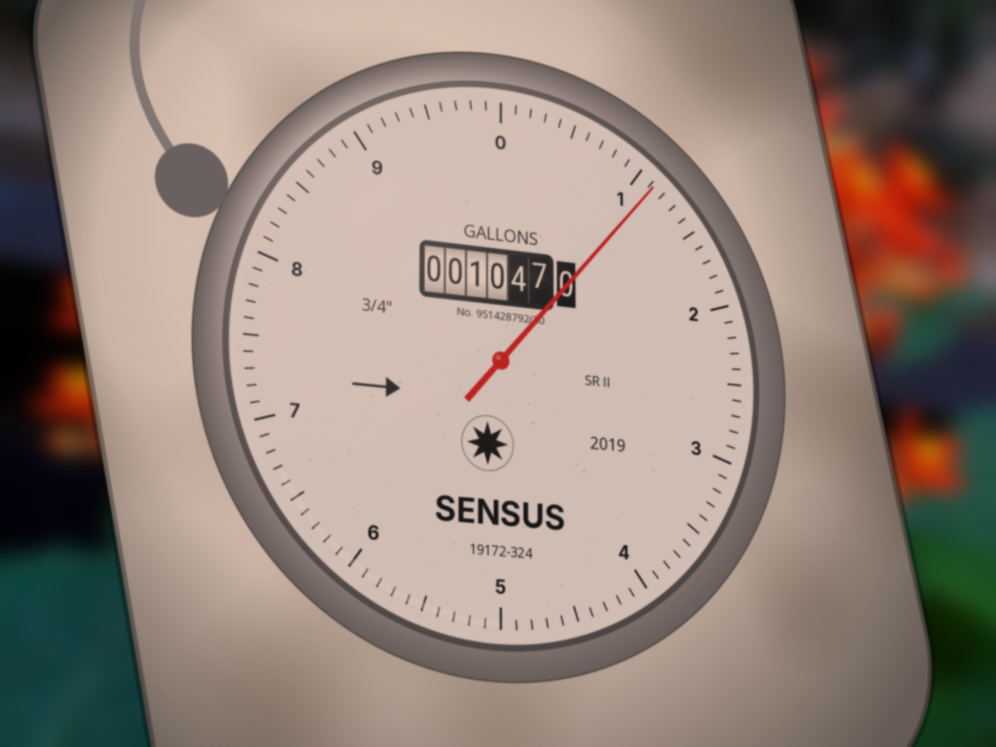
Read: 10471.1 (gal)
